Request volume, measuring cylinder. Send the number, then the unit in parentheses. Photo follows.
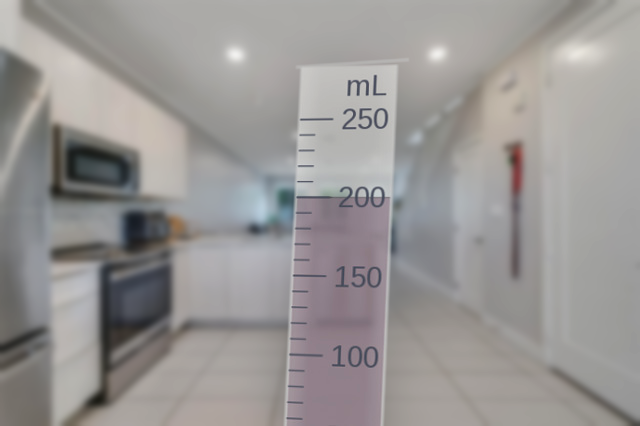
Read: 200 (mL)
